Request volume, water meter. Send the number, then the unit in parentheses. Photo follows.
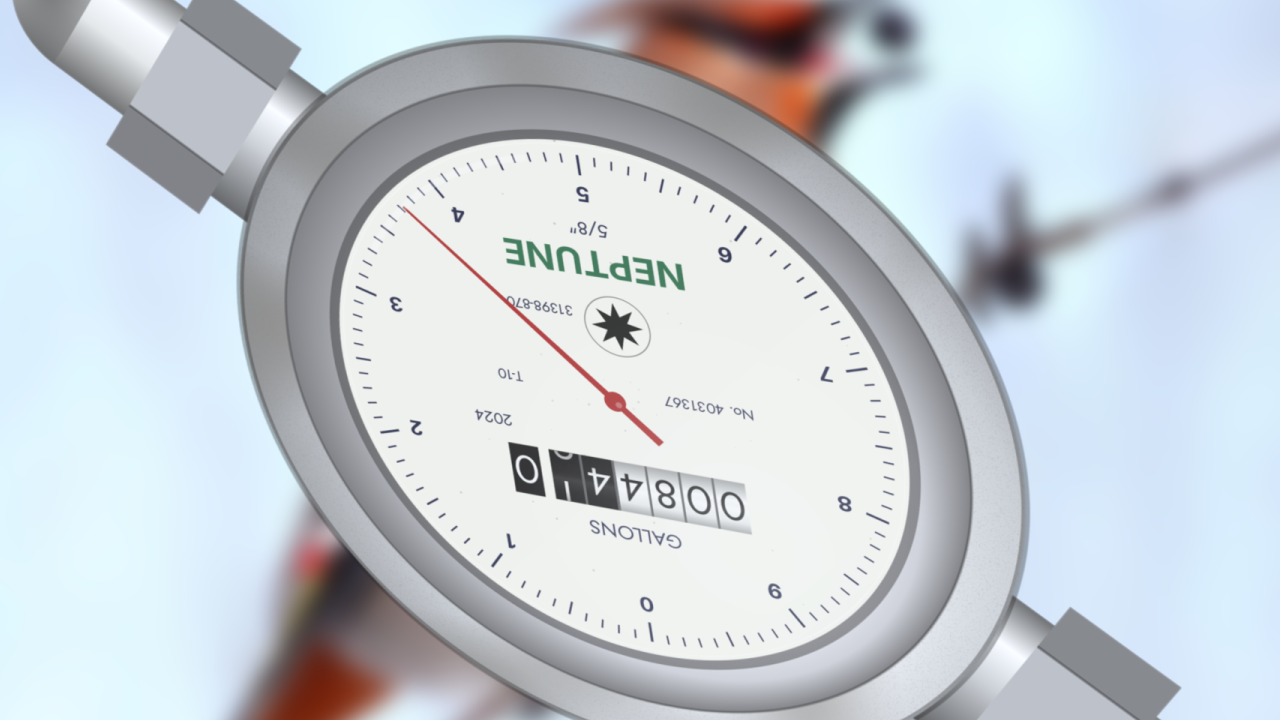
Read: 84413.7 (gal)
